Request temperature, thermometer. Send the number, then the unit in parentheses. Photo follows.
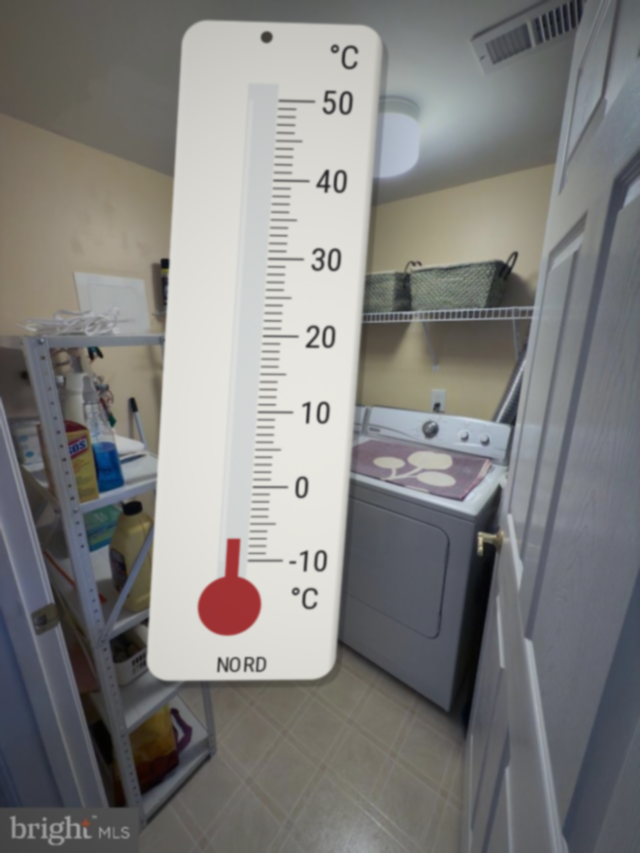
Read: -7 (°C)
